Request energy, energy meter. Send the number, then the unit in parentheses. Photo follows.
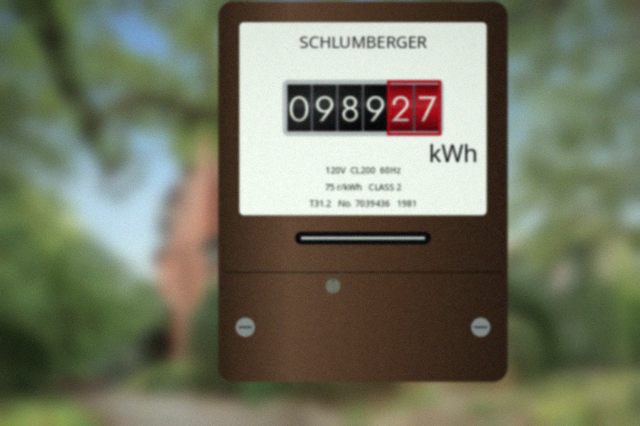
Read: 989.27 (kWh)
